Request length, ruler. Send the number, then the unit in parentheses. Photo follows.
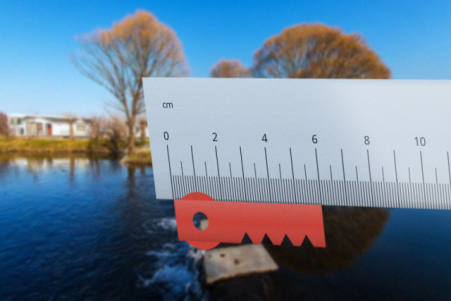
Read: 6 (cm)
